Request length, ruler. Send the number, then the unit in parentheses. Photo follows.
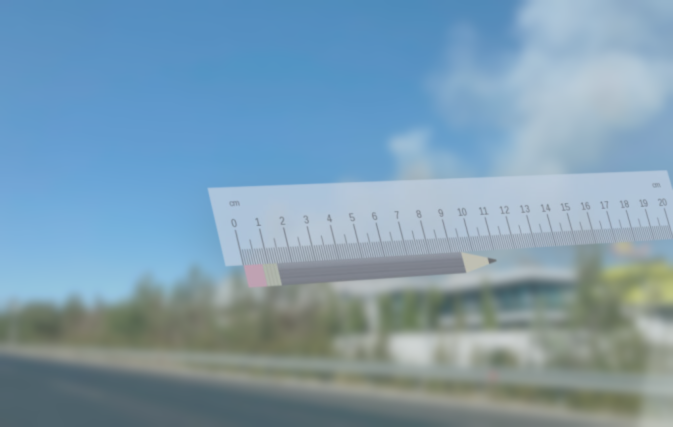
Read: 11 (cm)
